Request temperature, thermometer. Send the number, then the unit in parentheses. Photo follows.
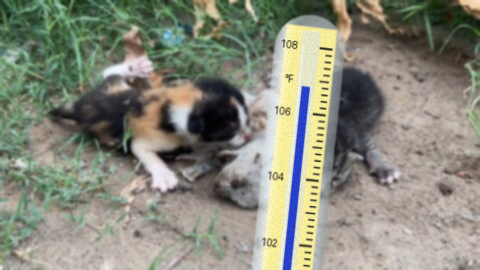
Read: 106.8 (°F)
